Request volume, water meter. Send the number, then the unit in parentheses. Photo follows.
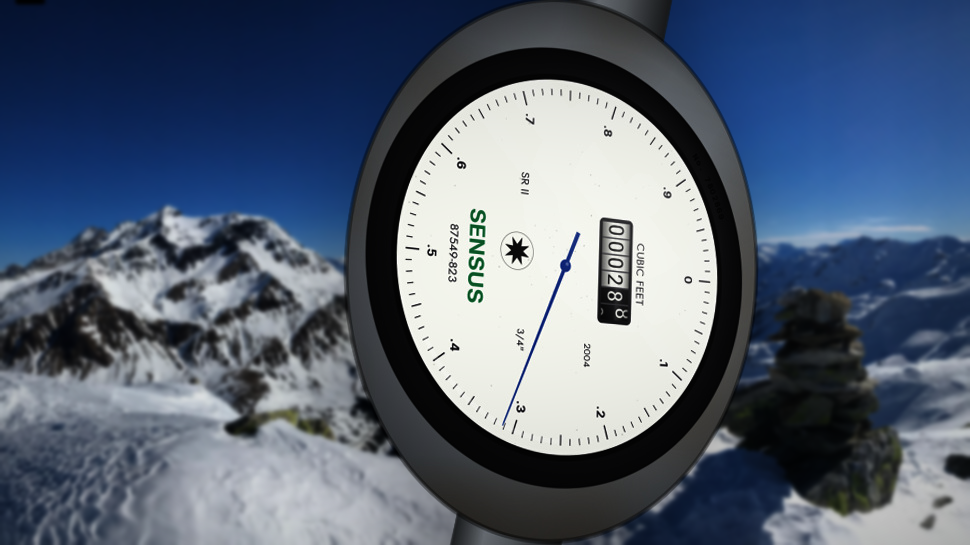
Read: 288.31 (ft³)
